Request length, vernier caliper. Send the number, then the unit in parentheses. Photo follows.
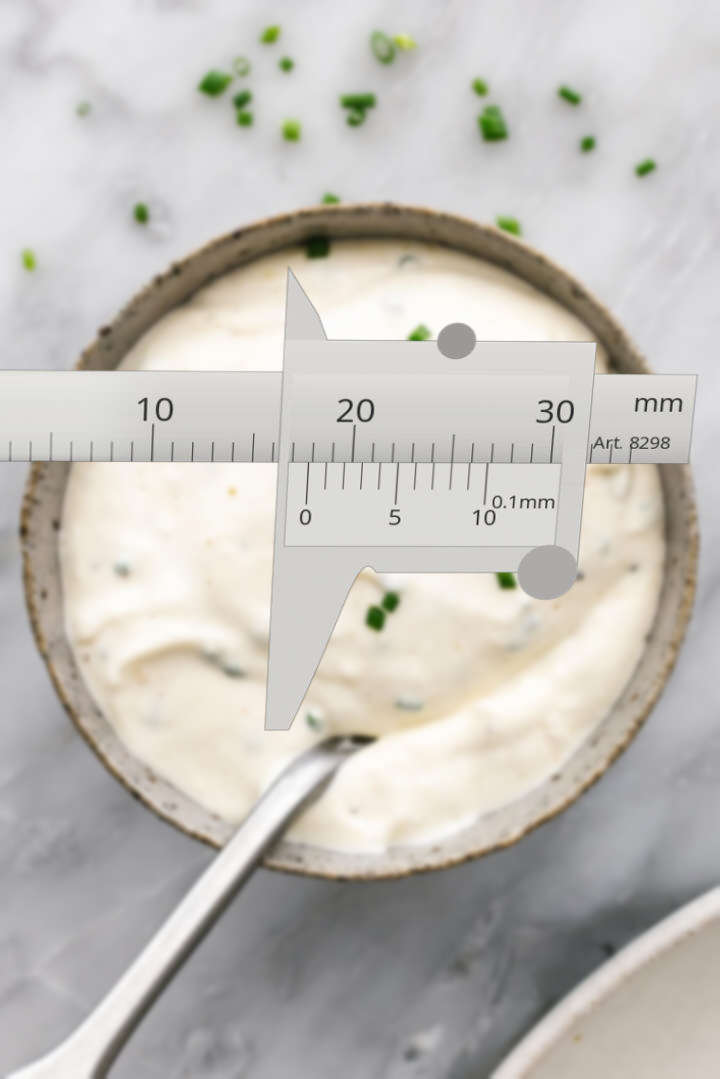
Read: 17.8 (mm)
